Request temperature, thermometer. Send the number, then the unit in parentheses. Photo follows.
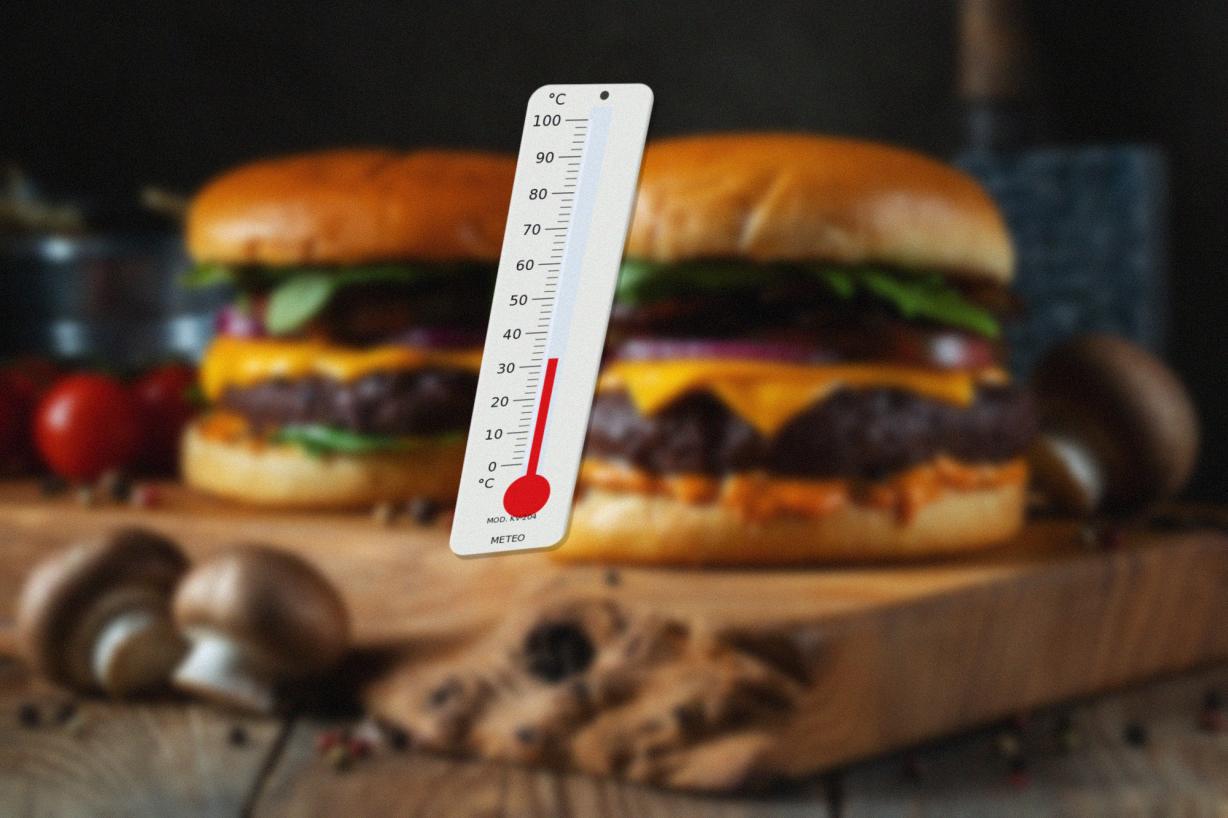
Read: 32 (°C)
